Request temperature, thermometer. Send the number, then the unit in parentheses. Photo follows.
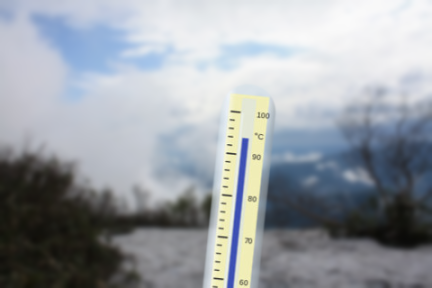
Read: 94 (°C)
